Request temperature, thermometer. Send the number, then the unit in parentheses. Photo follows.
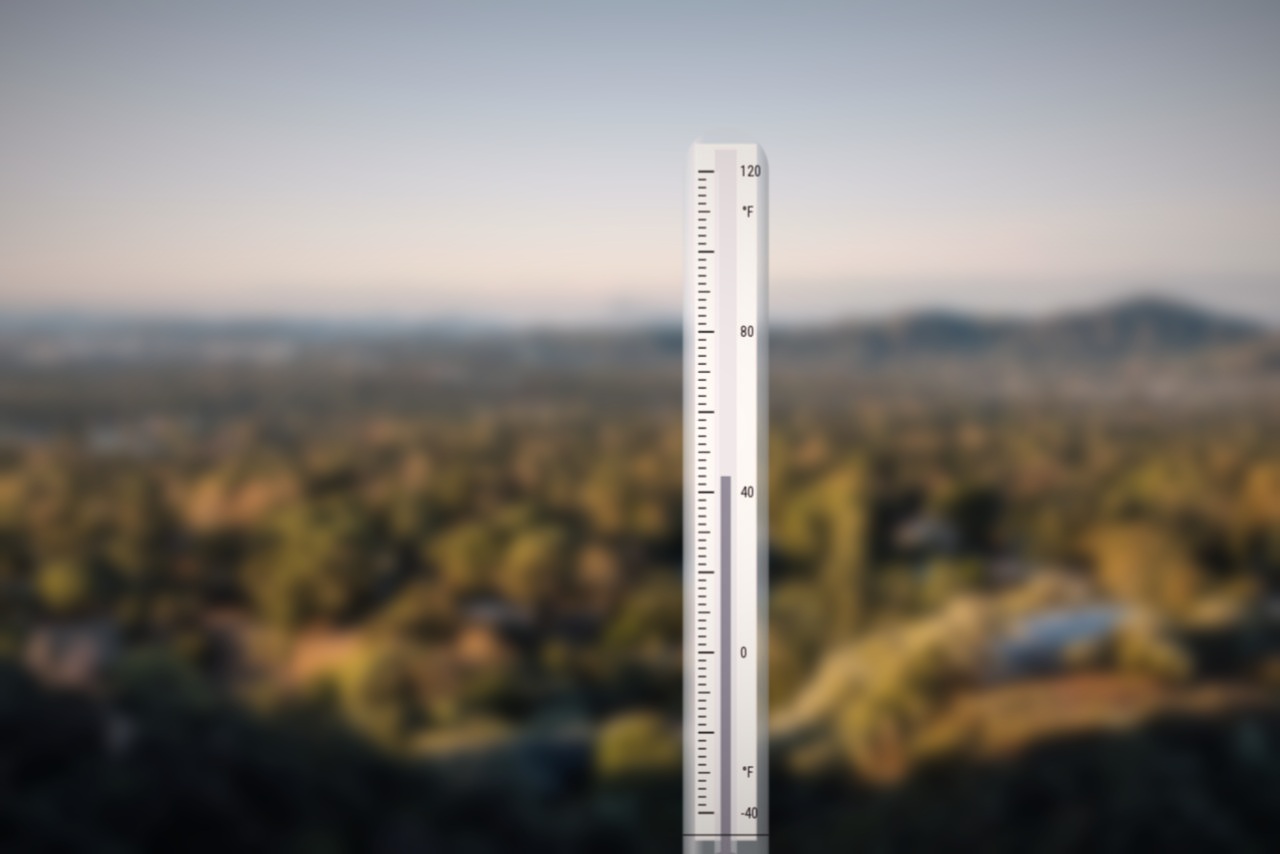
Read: 44 (°F)
